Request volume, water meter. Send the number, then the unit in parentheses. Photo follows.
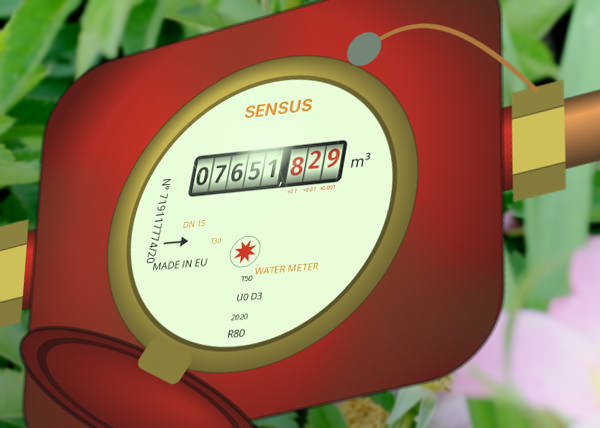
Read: 7651.829 (m³)
